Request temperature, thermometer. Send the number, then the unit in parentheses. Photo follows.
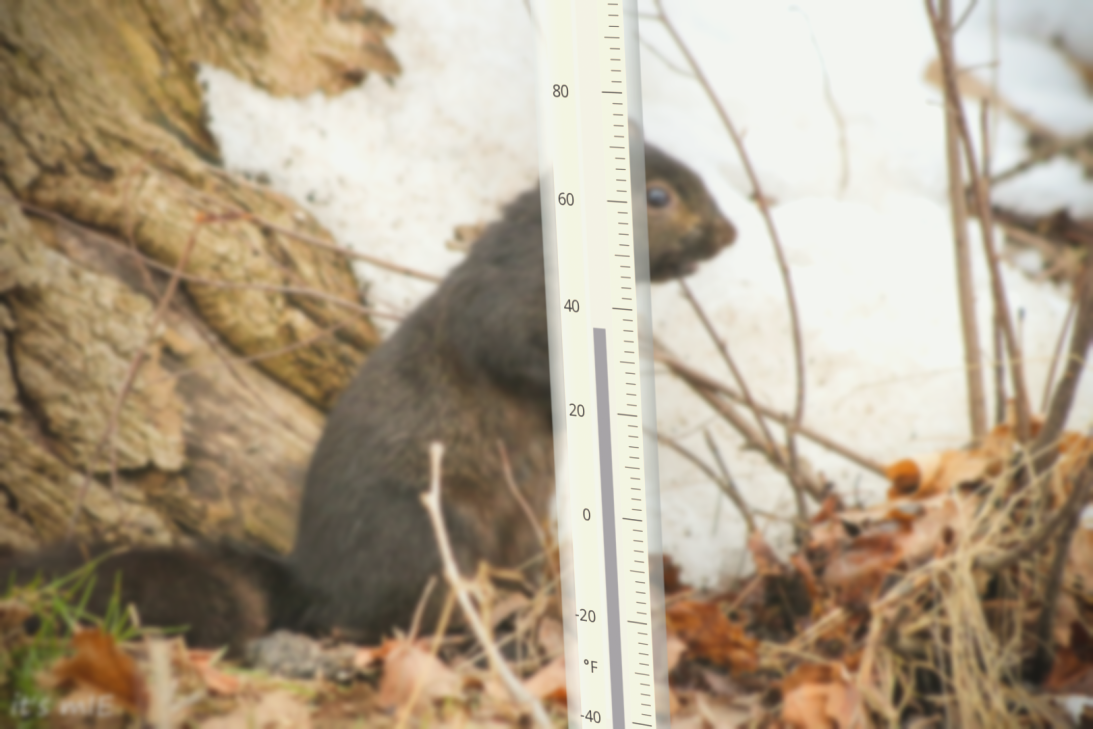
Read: 36 (°F)
